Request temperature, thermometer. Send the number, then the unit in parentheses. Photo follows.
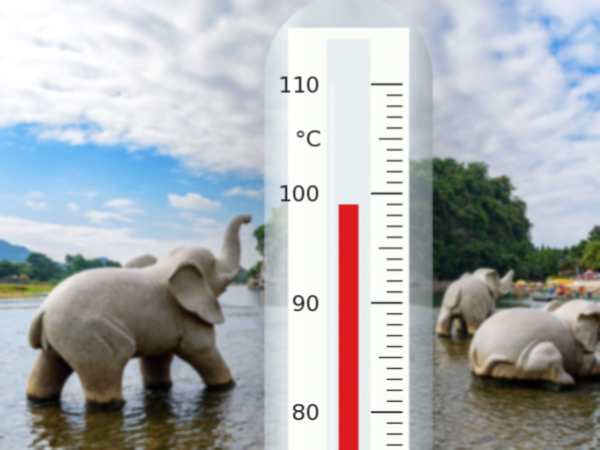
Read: 99 (°C)
